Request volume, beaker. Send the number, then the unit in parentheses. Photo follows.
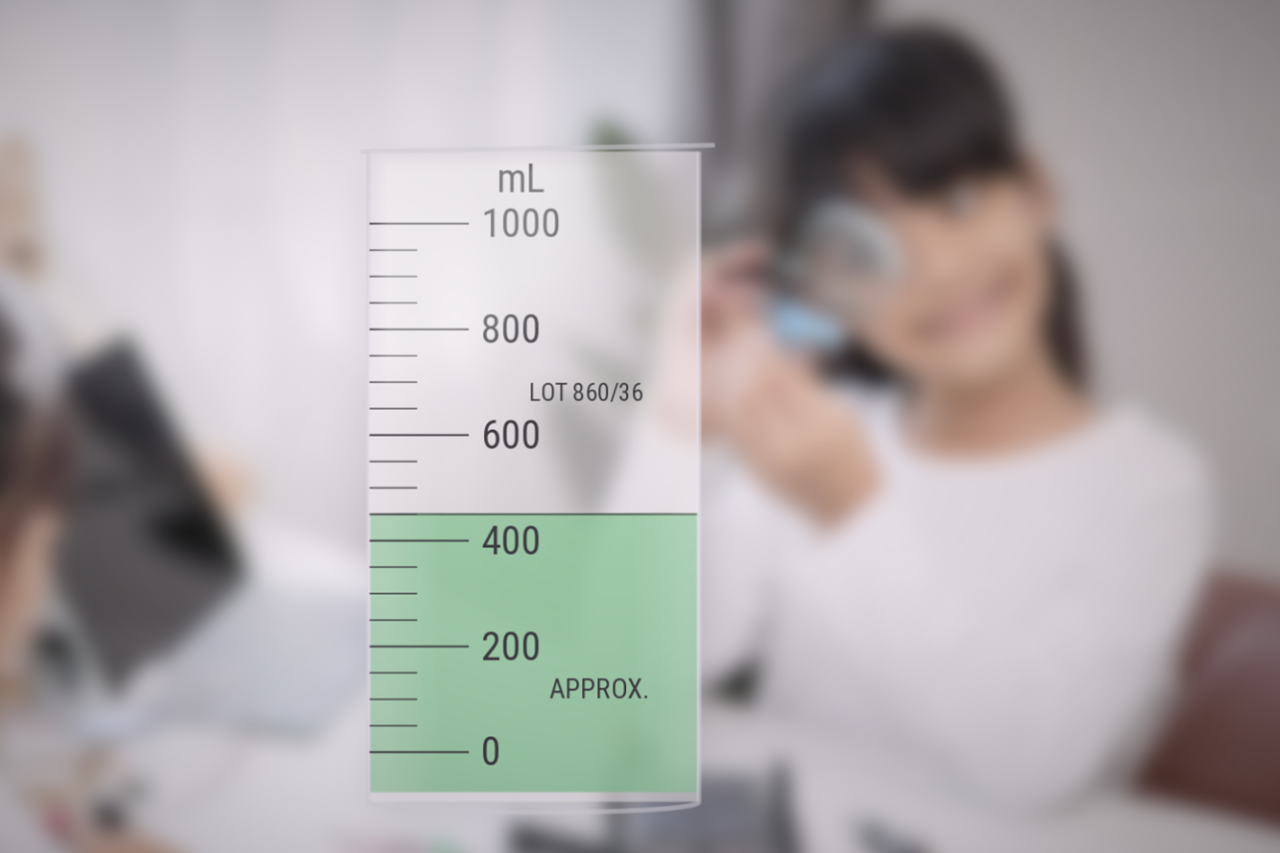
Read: 450 (mL)
